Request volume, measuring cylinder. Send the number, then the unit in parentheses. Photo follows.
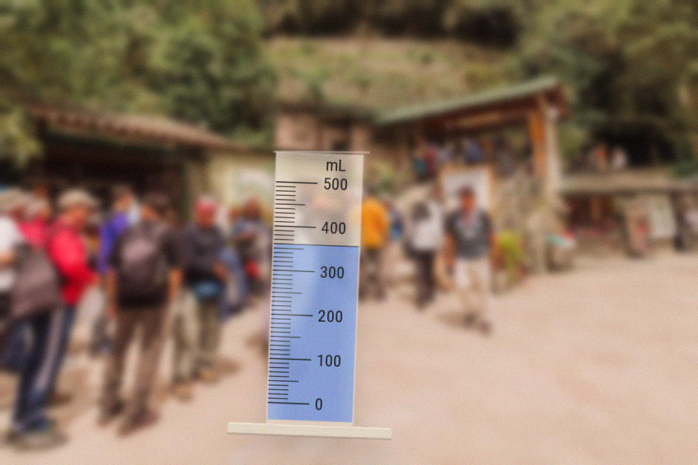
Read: 360 (mL)
